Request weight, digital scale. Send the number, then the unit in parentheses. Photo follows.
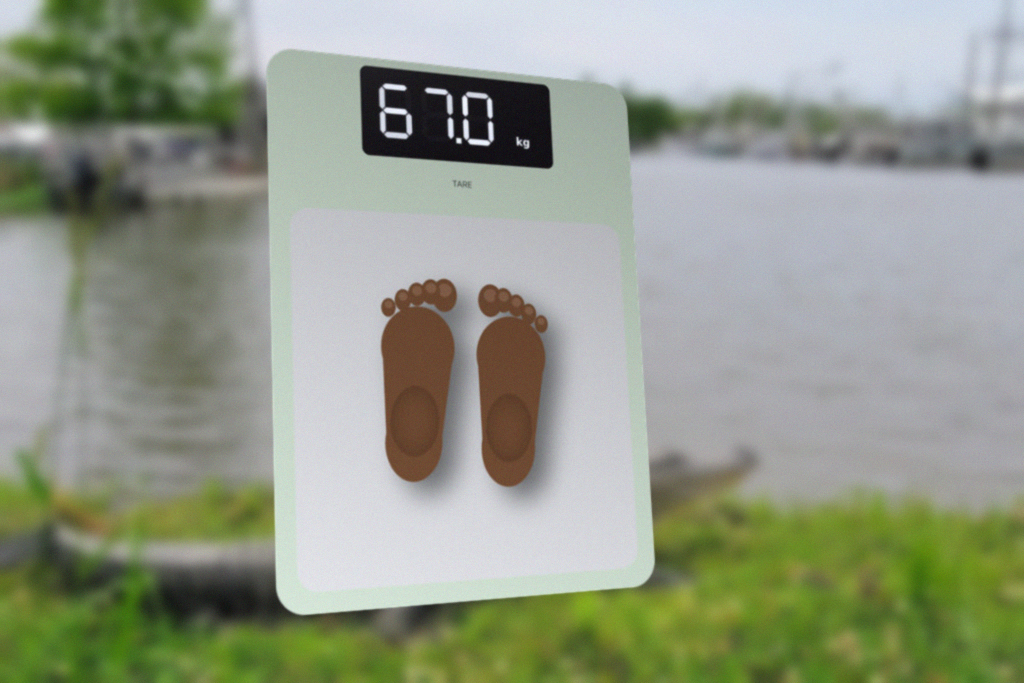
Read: 67.0 (kg)
